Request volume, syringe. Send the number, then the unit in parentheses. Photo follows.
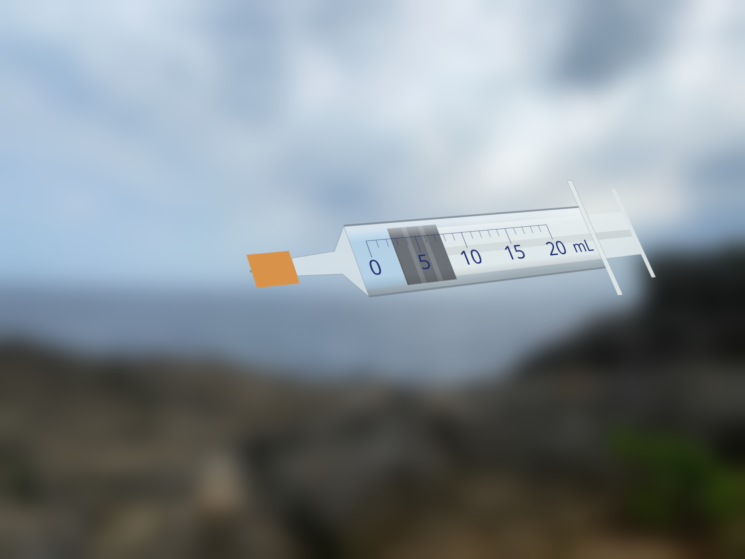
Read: 2.5 (mL)
